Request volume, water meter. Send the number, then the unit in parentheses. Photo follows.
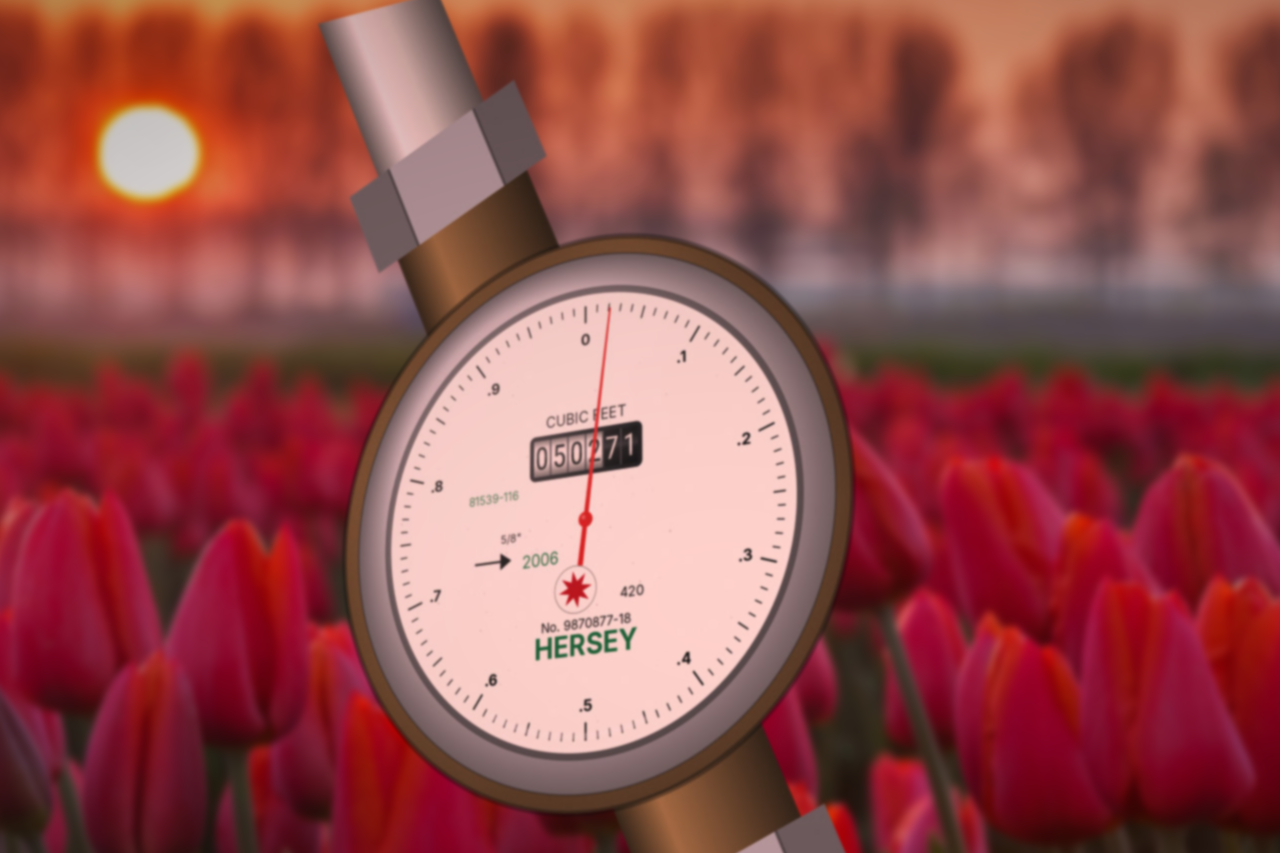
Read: 50271.02 (ft³)
